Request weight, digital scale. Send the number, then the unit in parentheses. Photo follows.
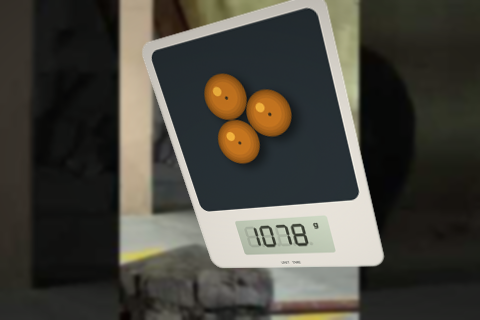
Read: 1078 (g)
